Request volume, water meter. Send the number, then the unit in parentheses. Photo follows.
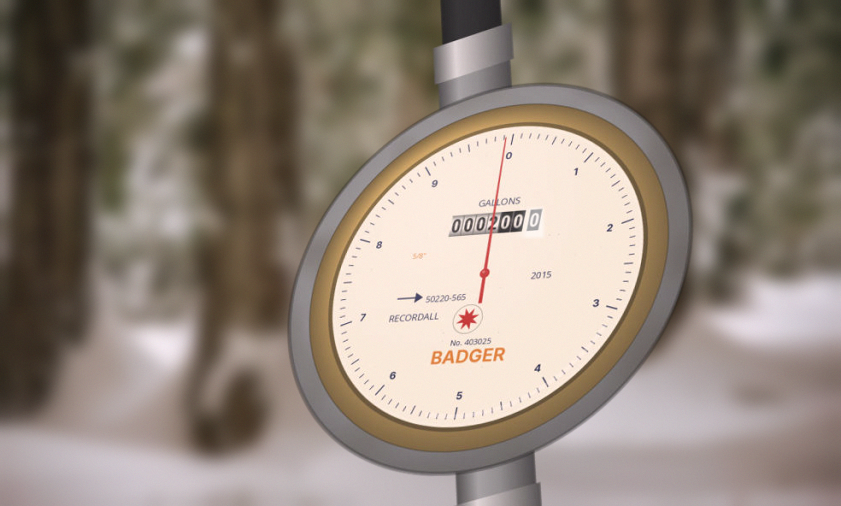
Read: 1999.9 (gal)
